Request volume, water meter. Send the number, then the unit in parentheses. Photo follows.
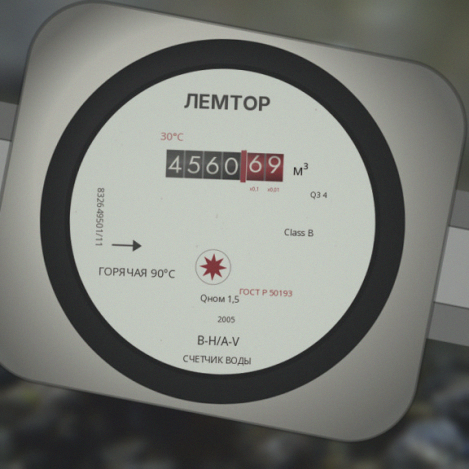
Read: 4560.69 (m³)
